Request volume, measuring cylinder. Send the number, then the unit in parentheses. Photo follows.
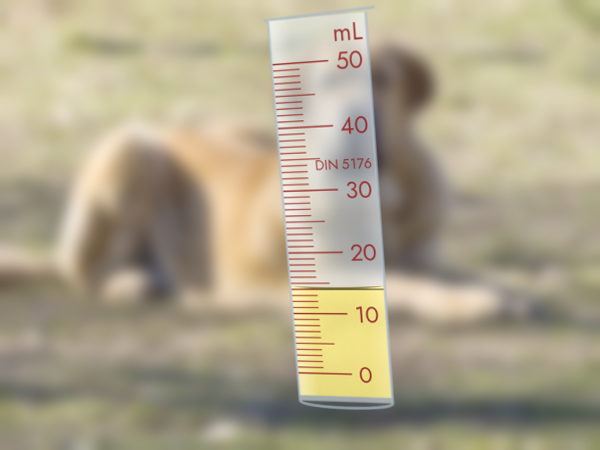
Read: 14 (mL)
